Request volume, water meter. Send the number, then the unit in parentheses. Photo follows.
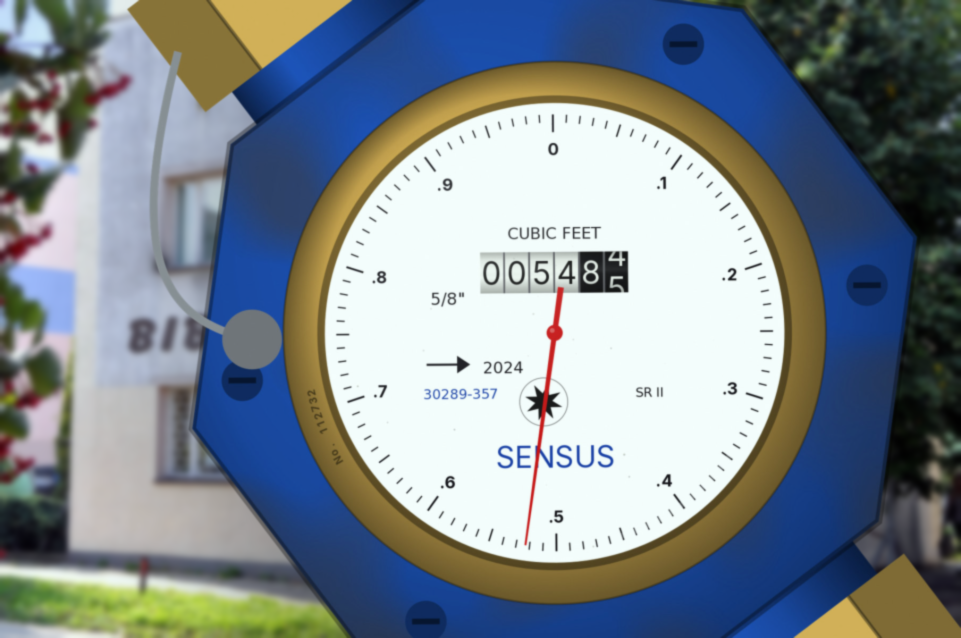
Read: 5484.52 (ft³)
